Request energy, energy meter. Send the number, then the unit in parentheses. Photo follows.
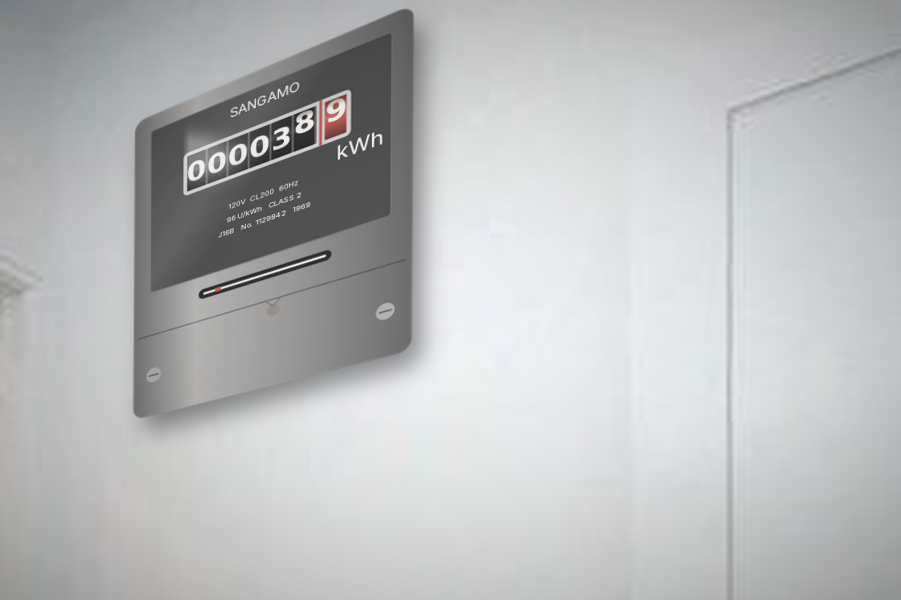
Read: 38.9 (kWh)
